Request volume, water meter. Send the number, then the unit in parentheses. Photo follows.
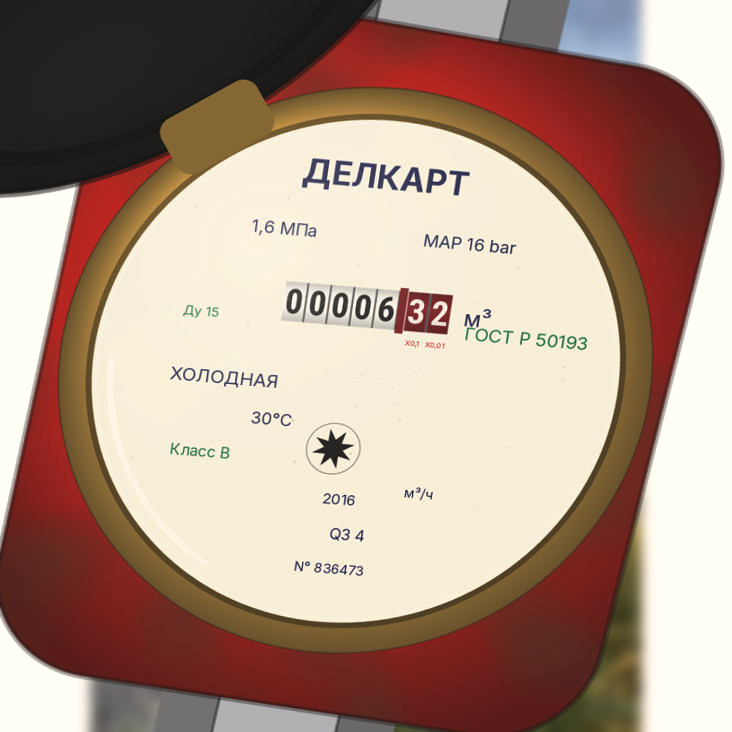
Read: 6.32 (m³)
